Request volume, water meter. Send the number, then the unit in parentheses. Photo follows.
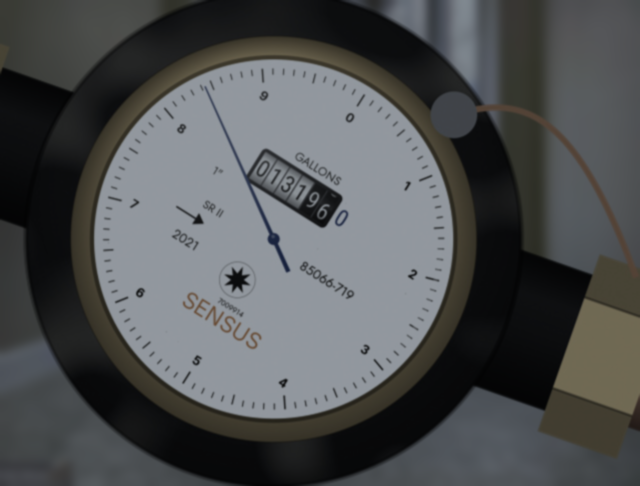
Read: 131958.4 (gal)
